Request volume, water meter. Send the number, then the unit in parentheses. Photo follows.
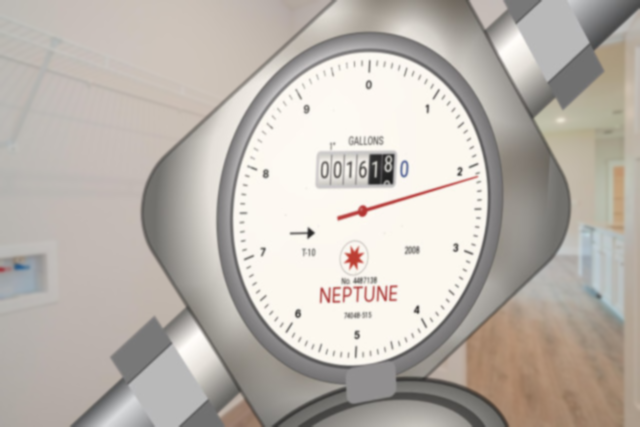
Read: 16182.1 (gal)
